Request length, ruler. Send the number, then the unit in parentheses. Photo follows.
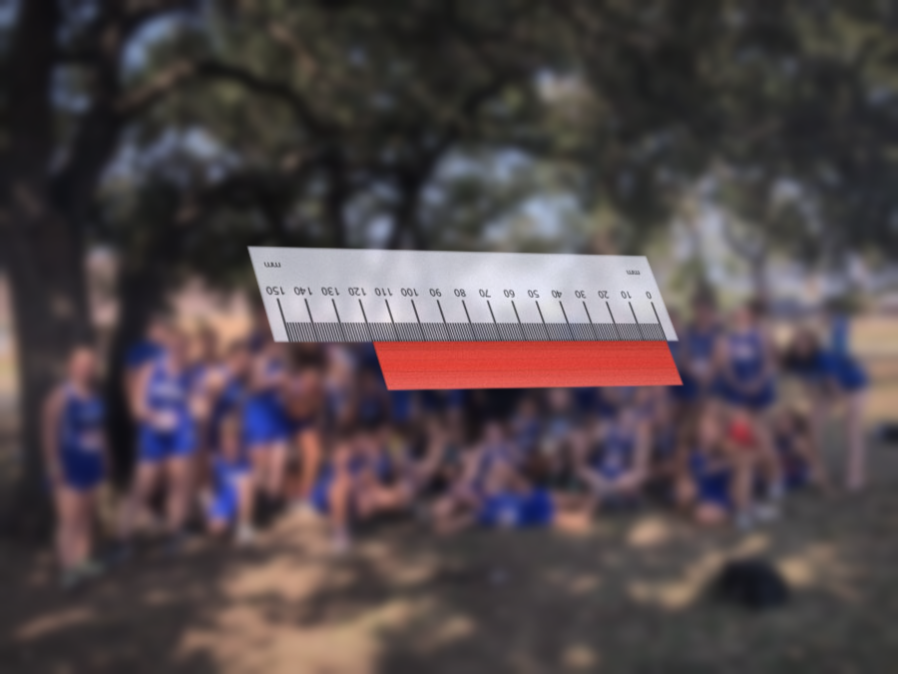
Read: 120 (mm)
